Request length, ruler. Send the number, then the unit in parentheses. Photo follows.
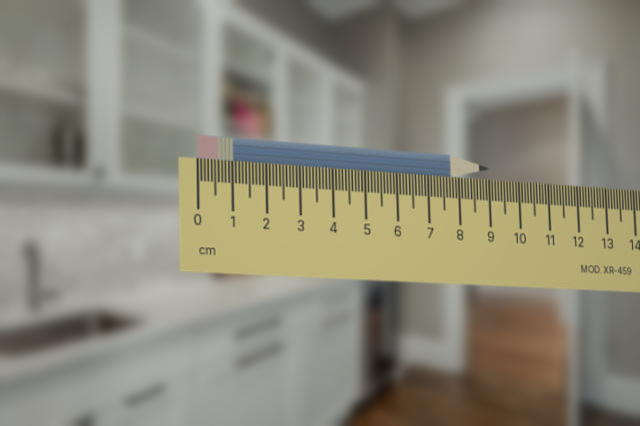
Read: 9 (cm)
